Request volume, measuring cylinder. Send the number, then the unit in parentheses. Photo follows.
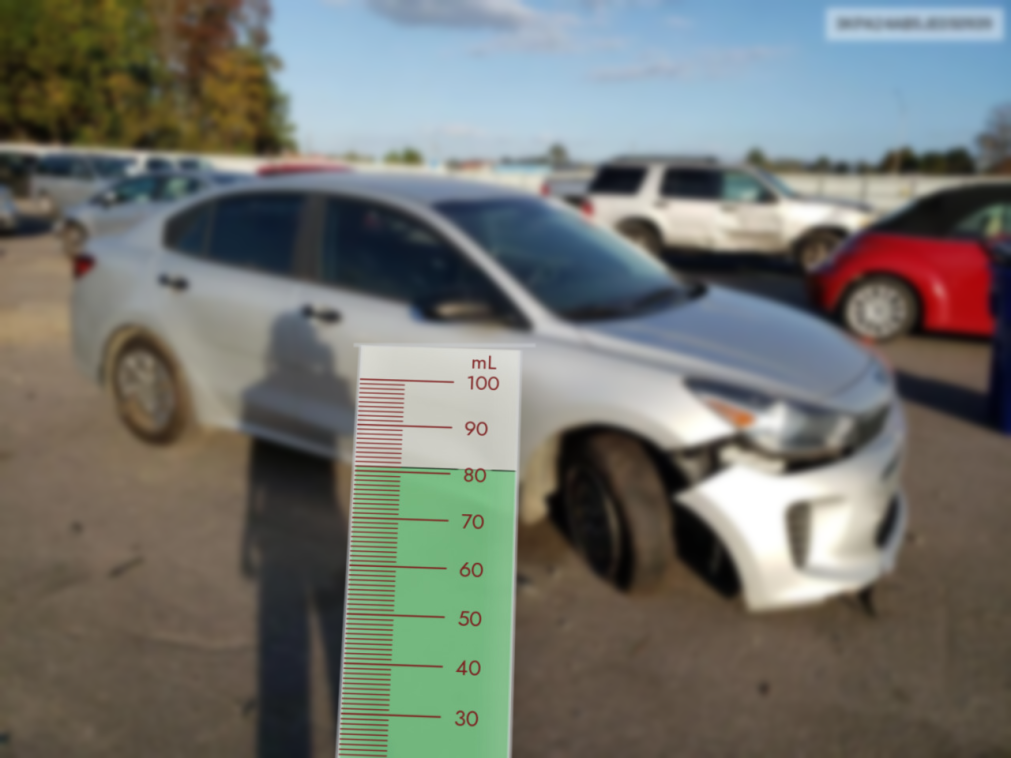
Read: 81 (mL)
